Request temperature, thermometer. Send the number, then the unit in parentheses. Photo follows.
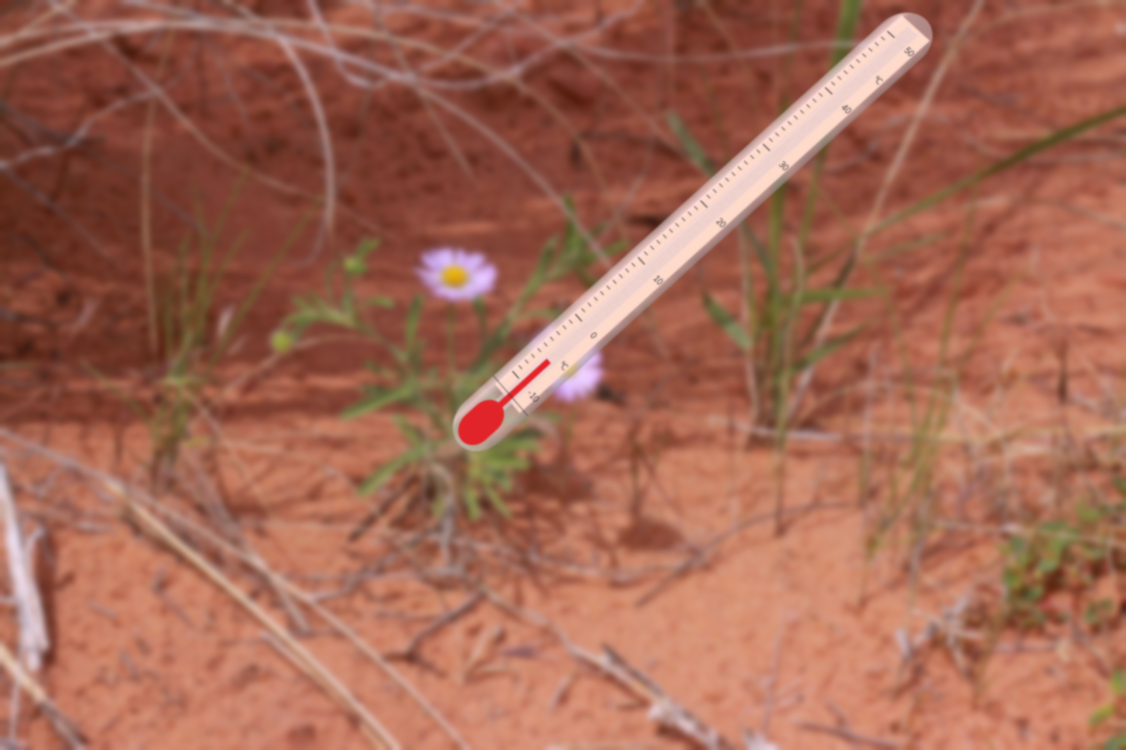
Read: -6 (°C)
